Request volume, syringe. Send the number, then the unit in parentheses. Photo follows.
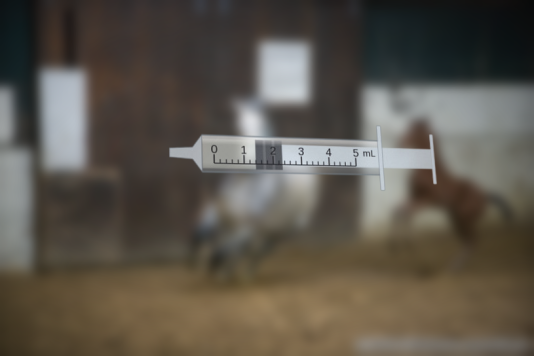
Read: 1.4 (mL)
